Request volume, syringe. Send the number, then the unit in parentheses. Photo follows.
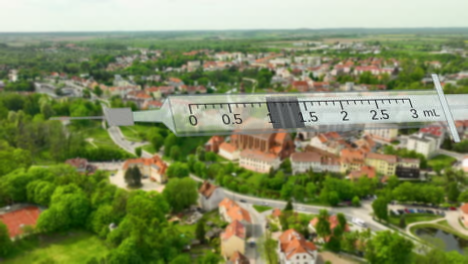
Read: 1 (mL)
